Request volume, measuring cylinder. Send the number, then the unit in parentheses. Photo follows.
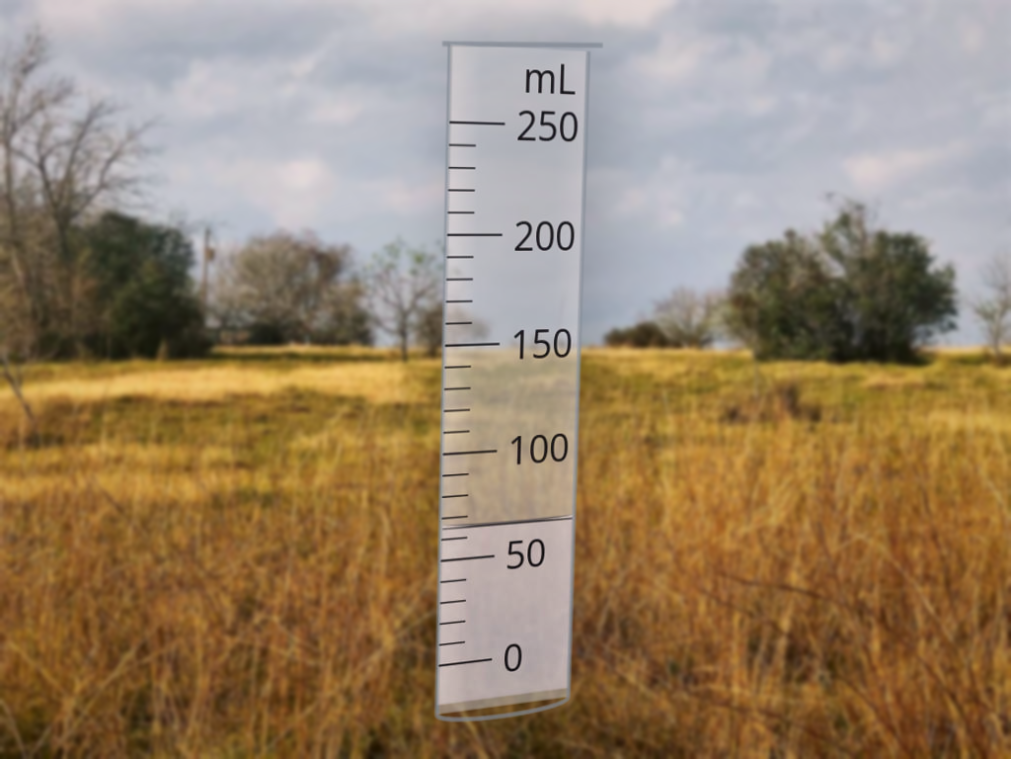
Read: 65 (mL)
